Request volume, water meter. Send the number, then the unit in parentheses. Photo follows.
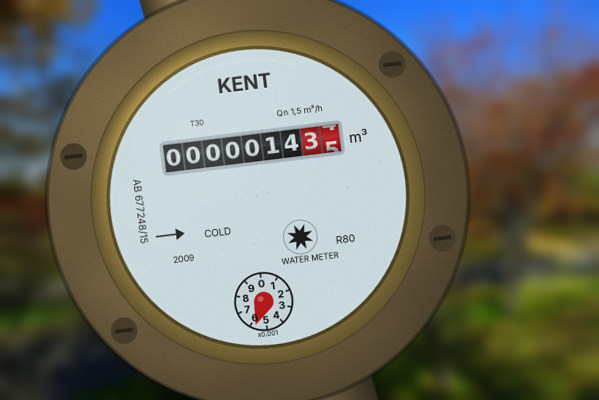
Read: 14.345 (m³)
